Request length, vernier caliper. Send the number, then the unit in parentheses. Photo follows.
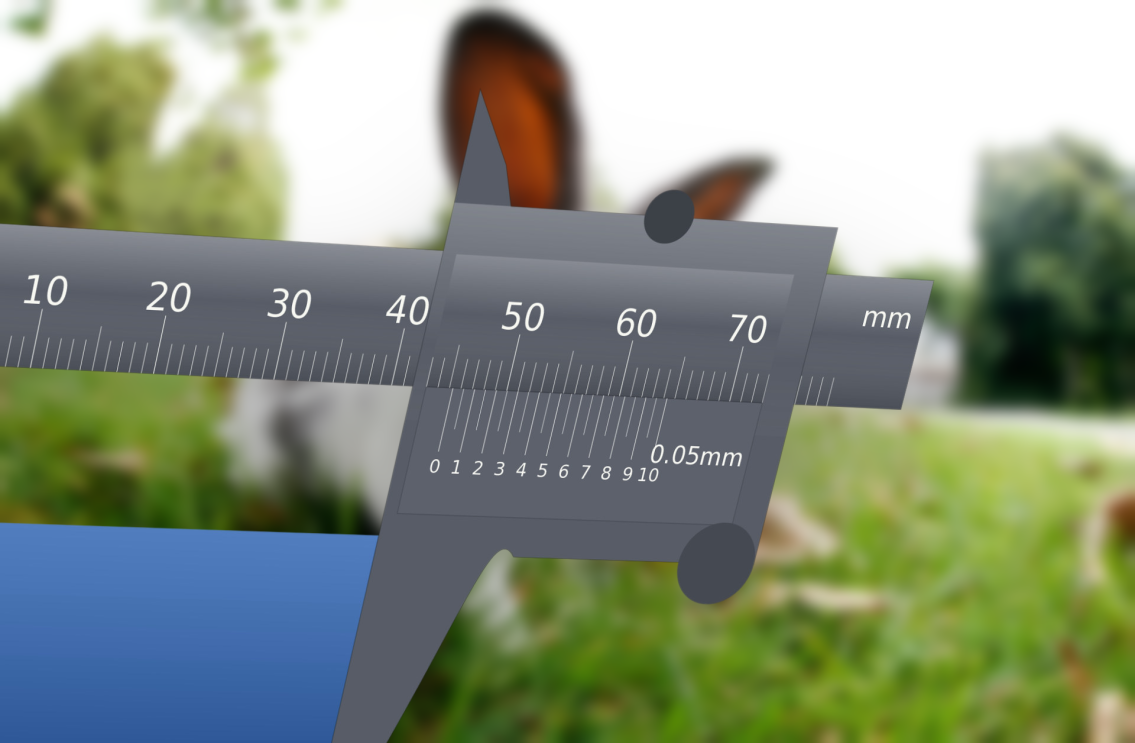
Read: 45.3 (mm)
